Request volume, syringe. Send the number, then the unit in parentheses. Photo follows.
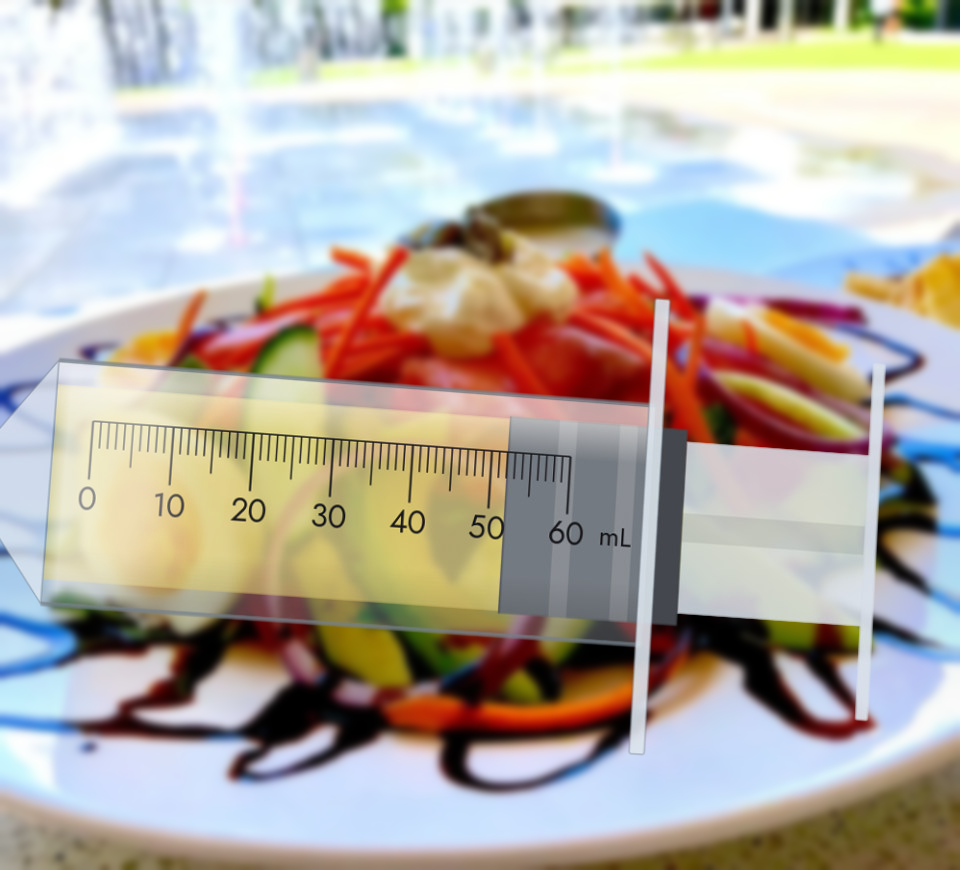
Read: 52 (mL)
